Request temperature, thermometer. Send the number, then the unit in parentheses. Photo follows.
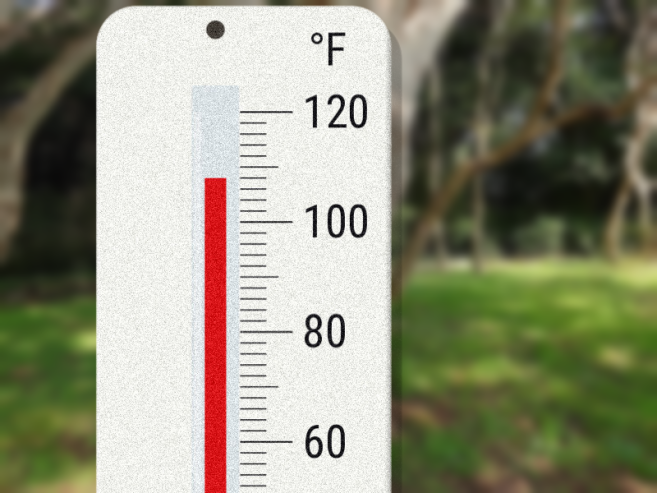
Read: 108 (°F)
